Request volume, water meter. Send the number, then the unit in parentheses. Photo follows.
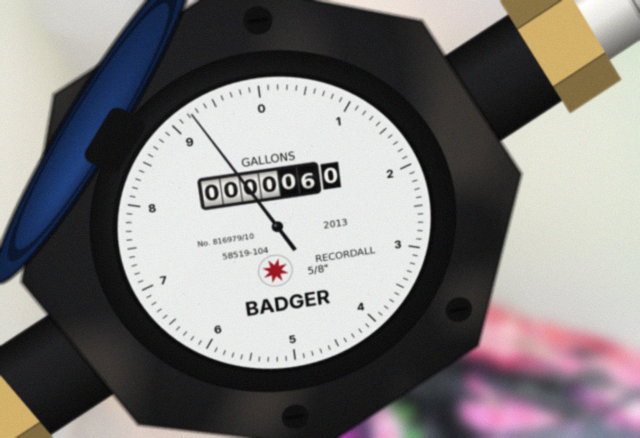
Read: 59.2 (gal)
